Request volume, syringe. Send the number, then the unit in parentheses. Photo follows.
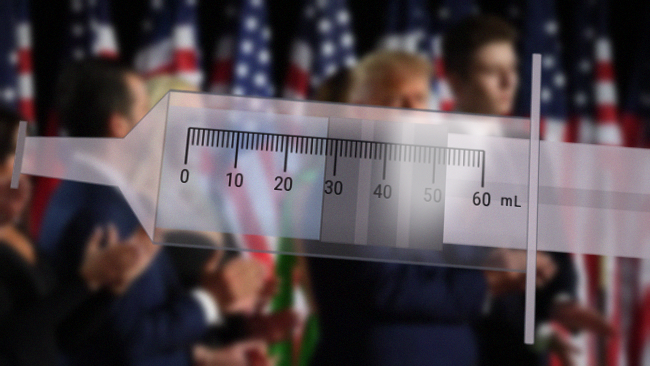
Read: 28 (mL)
